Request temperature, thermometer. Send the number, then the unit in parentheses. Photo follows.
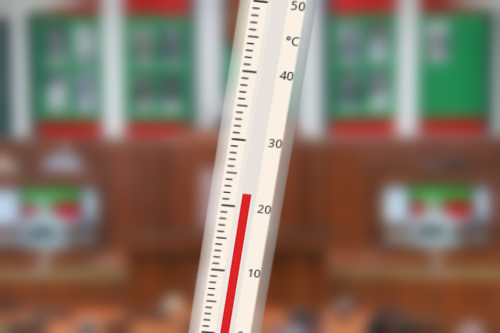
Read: 22 (°C)
